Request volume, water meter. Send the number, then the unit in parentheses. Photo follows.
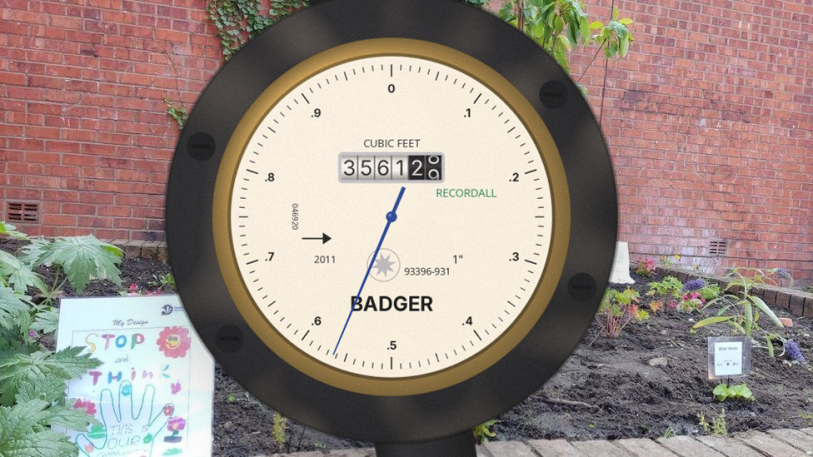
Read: 356128.56 (ft³)
